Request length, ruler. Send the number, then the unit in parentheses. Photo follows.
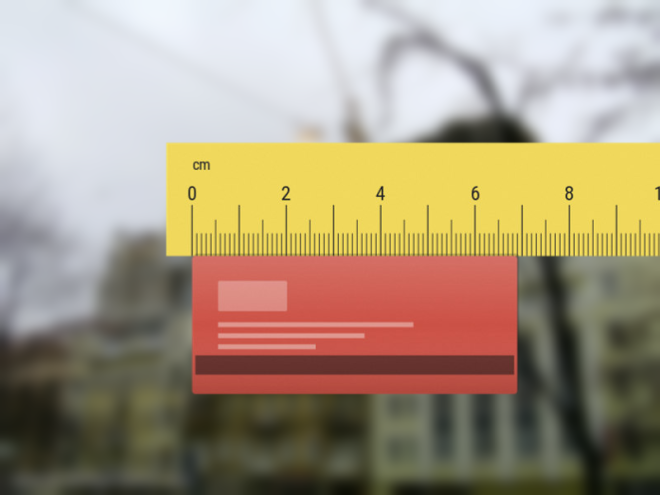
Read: 6.9 (cm)
